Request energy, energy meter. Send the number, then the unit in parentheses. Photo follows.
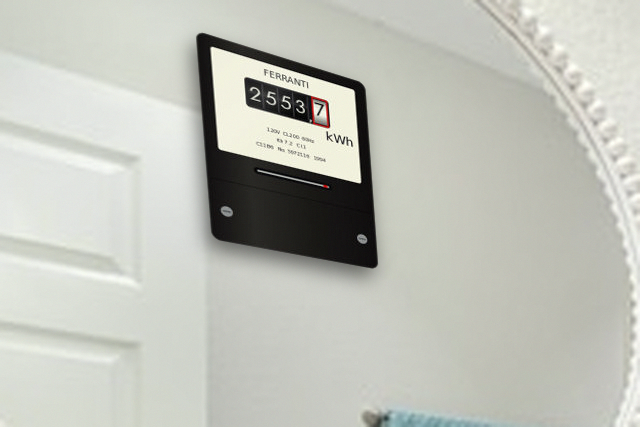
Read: 2553.7 (kWh)
